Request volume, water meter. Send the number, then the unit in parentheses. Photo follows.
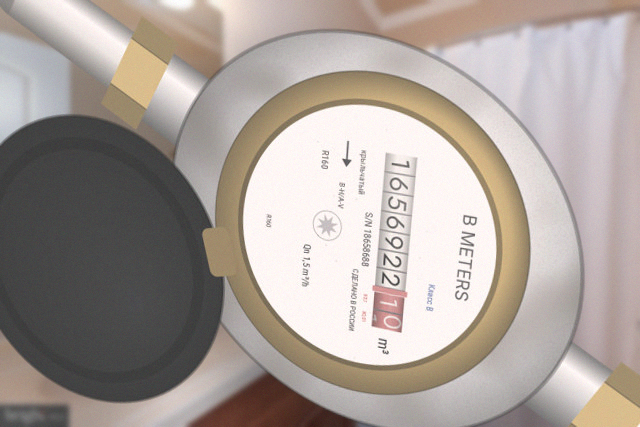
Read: 1656922.10 (m³)
